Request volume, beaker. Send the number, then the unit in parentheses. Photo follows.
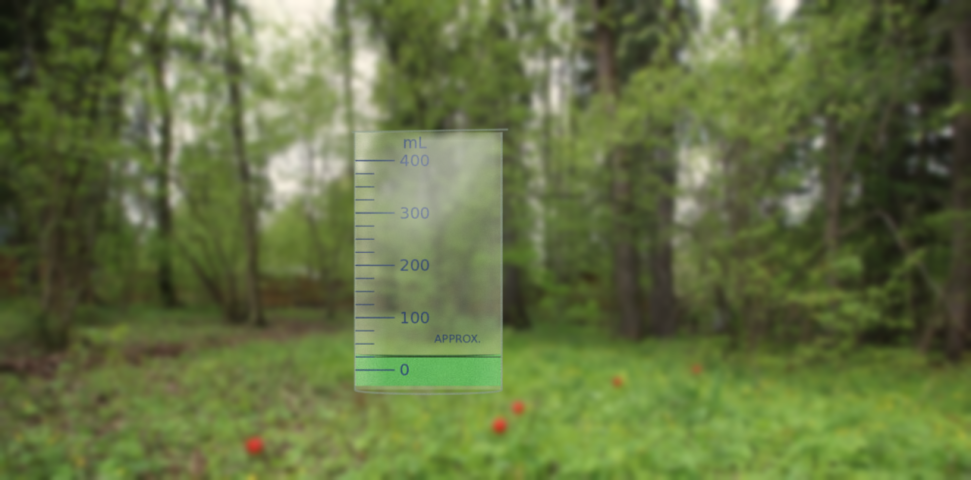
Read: 25 (mL)
